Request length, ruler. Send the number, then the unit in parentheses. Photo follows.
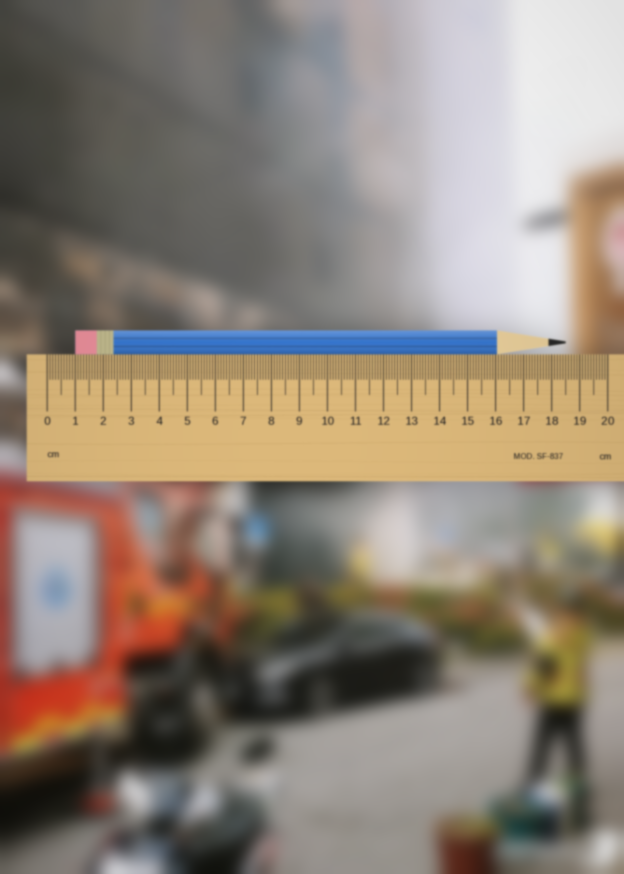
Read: 17.5 (cm)
